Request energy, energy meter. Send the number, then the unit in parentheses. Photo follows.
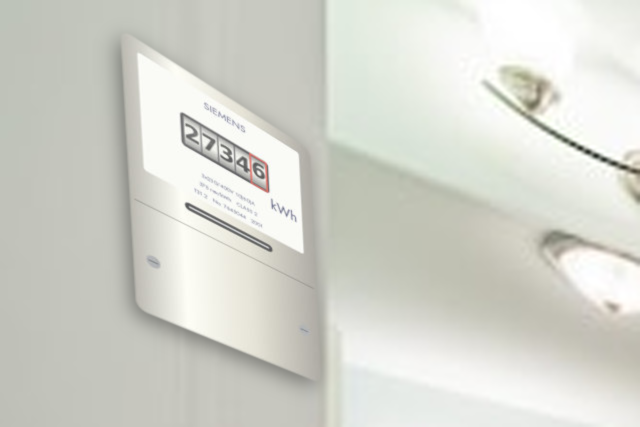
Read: 2734.6 (kWh)
